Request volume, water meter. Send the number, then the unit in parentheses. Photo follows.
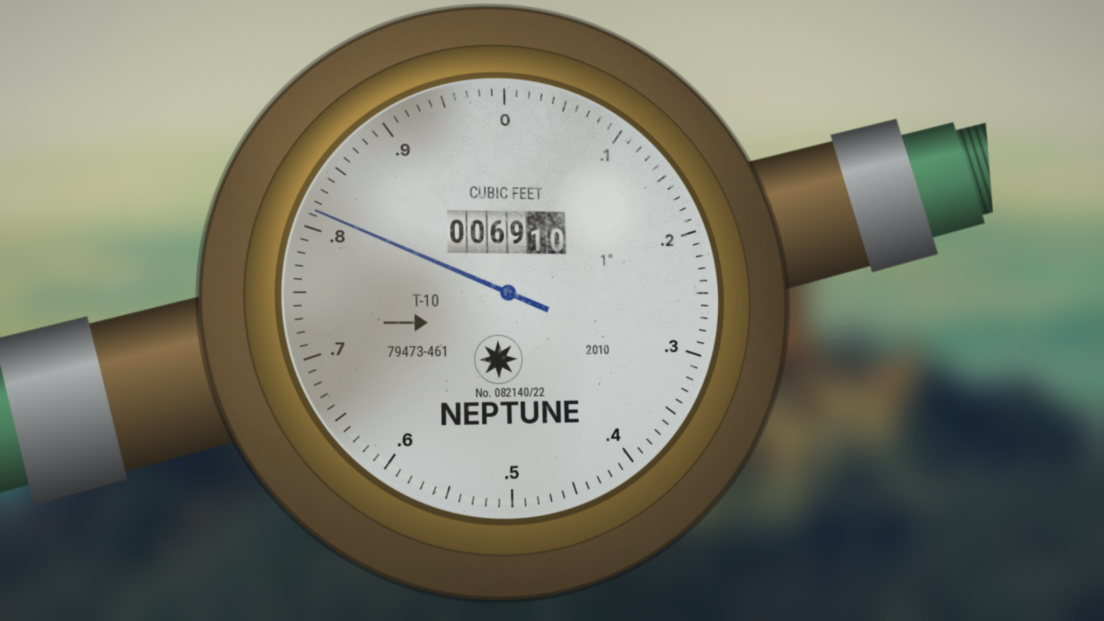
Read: 6909.81 (ft³)
